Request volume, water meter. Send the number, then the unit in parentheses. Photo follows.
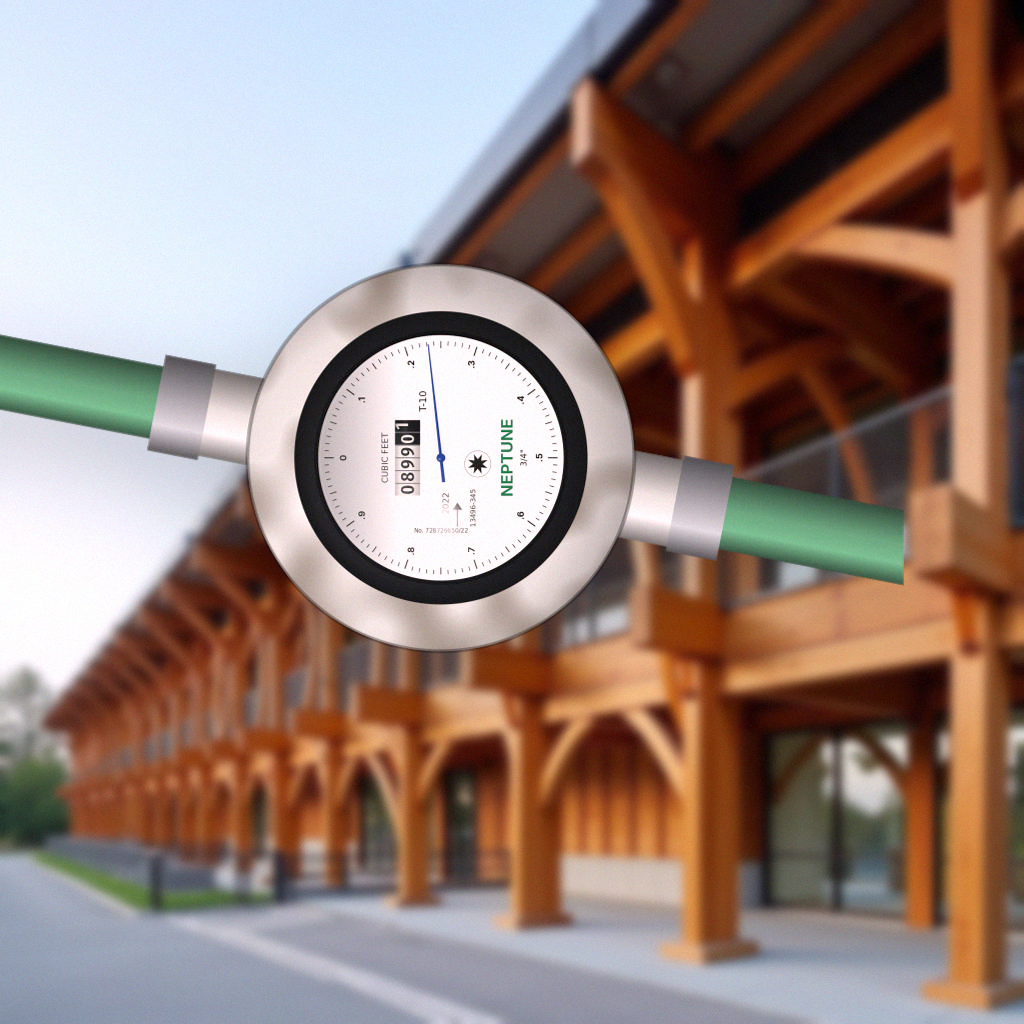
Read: 89901.23 (ft³)
